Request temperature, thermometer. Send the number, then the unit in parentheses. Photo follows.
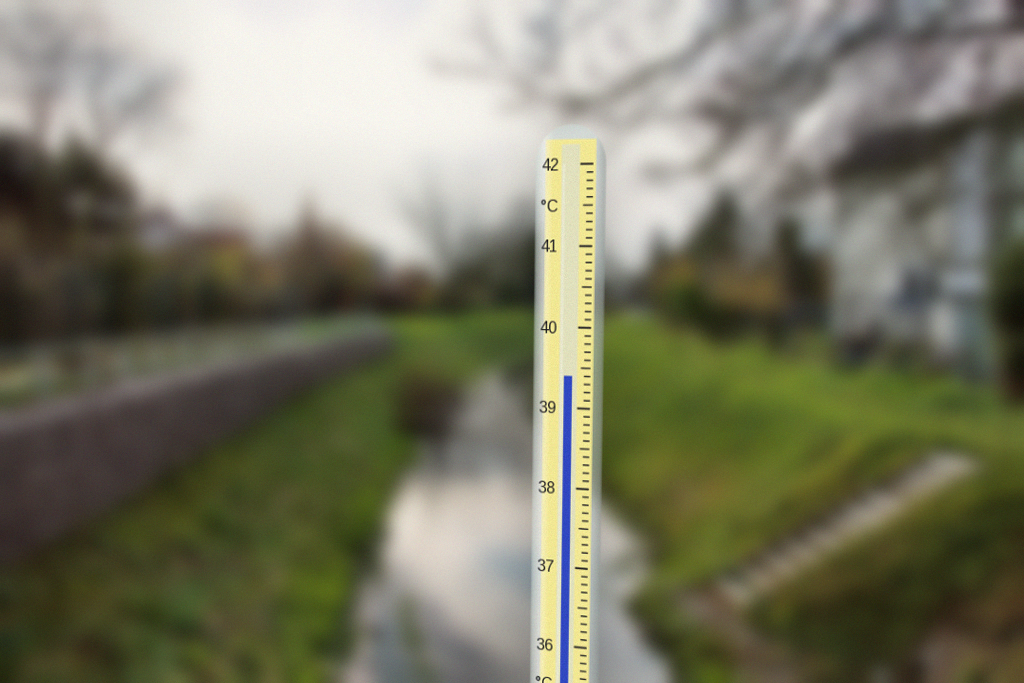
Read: 39.4 (°C)
